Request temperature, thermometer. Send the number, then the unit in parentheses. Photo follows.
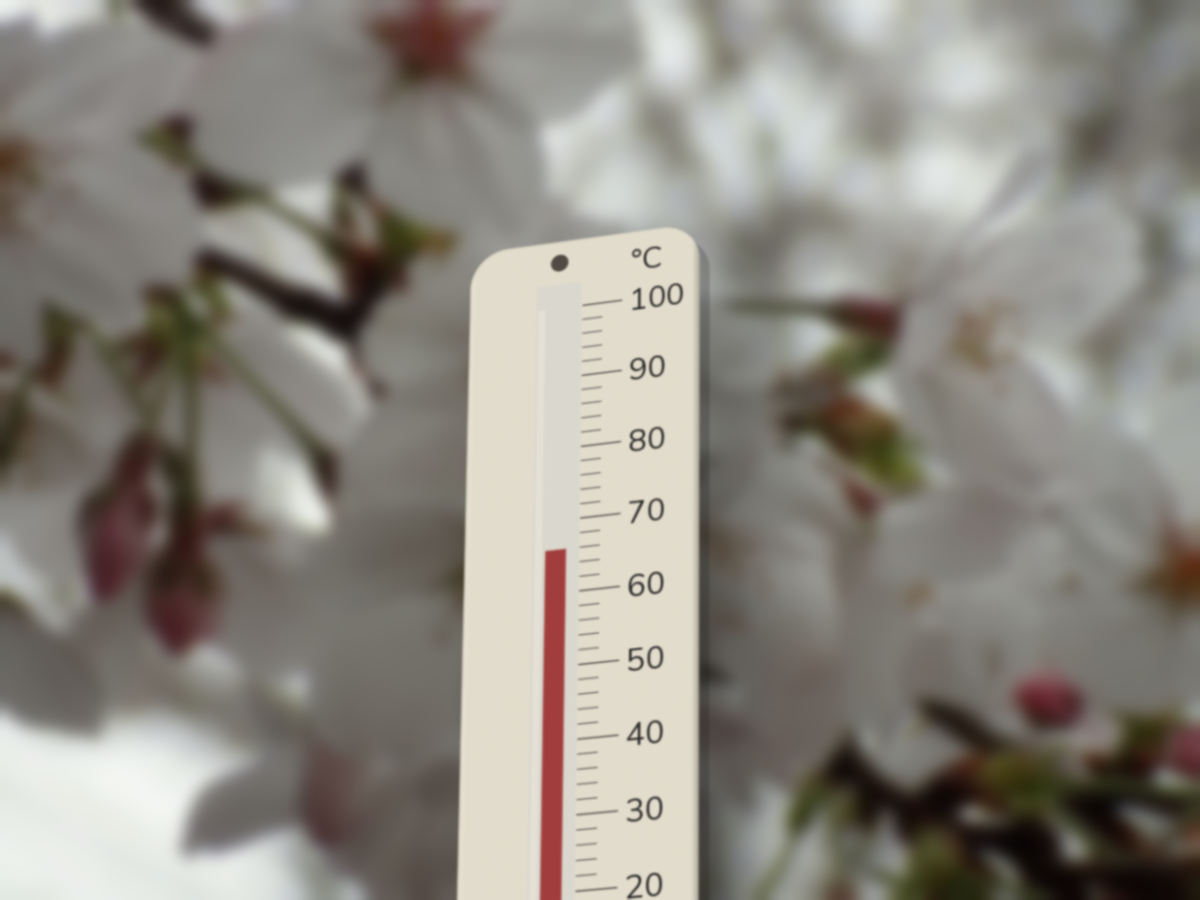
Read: 66 (°C)
